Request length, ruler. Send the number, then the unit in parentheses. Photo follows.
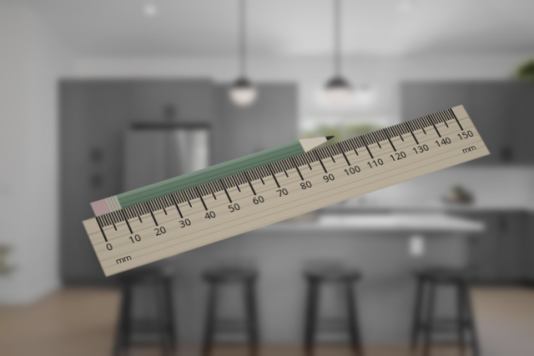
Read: 100 (mm)
